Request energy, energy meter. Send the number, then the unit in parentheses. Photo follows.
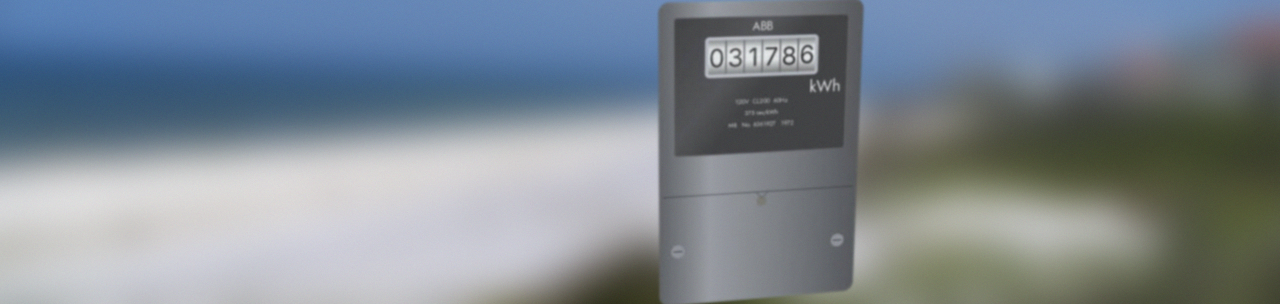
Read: 31786 (kWh)
